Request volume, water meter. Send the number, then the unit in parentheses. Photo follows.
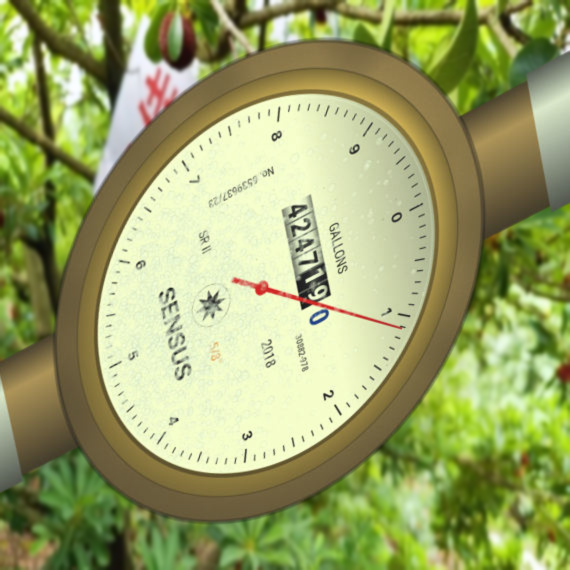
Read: 4247191.1 (gal)
